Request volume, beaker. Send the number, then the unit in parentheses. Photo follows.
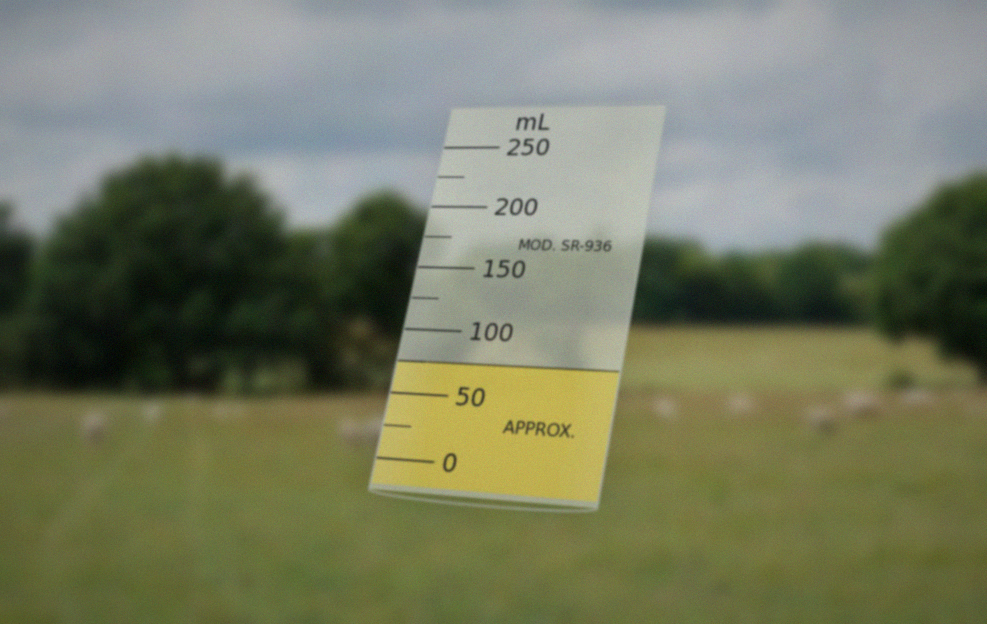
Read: 75 (mL)
